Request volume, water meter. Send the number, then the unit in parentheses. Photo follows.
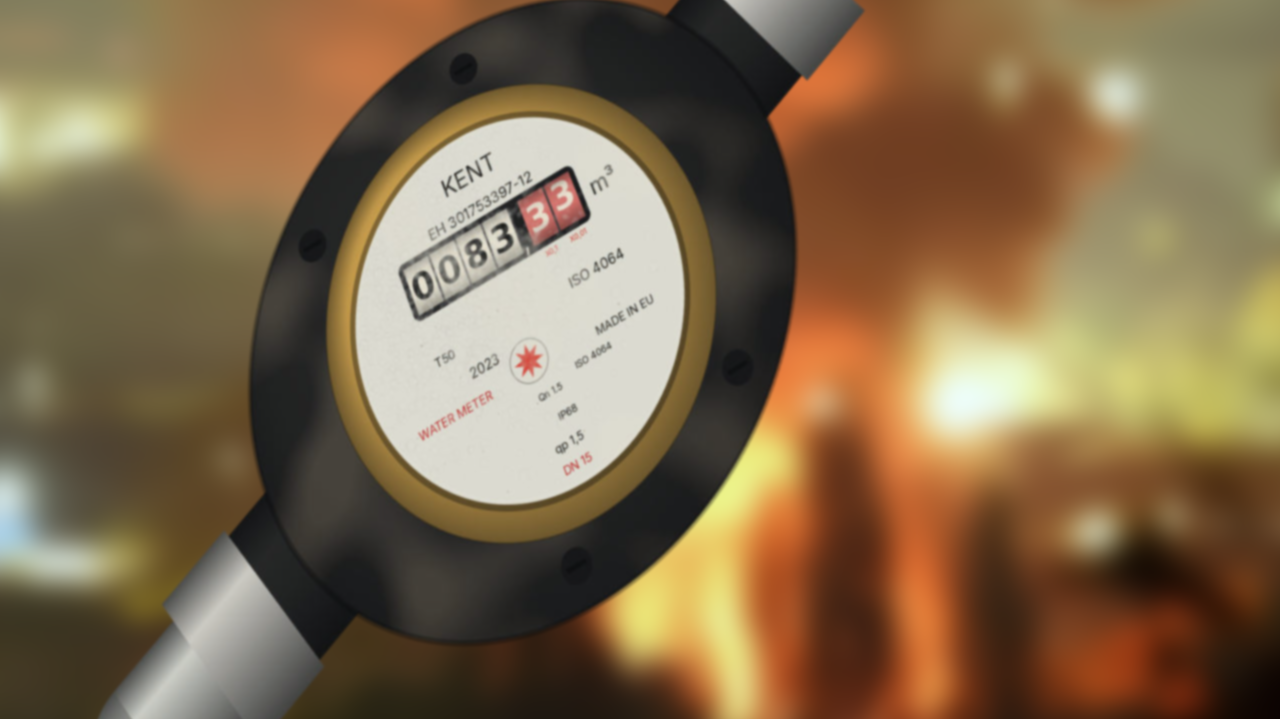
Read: 83.33 (m³)
